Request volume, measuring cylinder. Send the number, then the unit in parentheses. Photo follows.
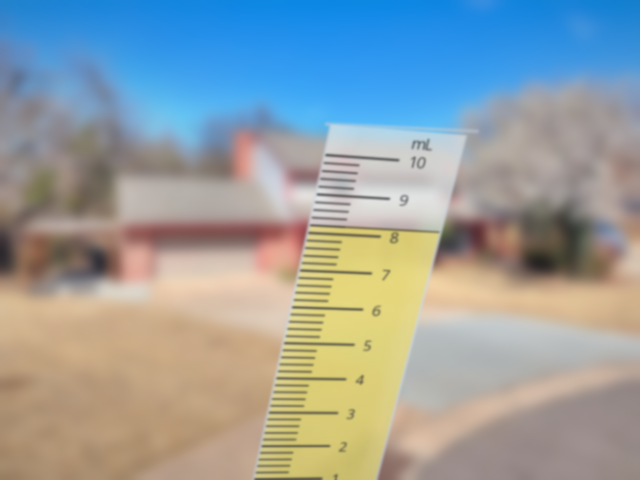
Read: 8.2 (mL)
